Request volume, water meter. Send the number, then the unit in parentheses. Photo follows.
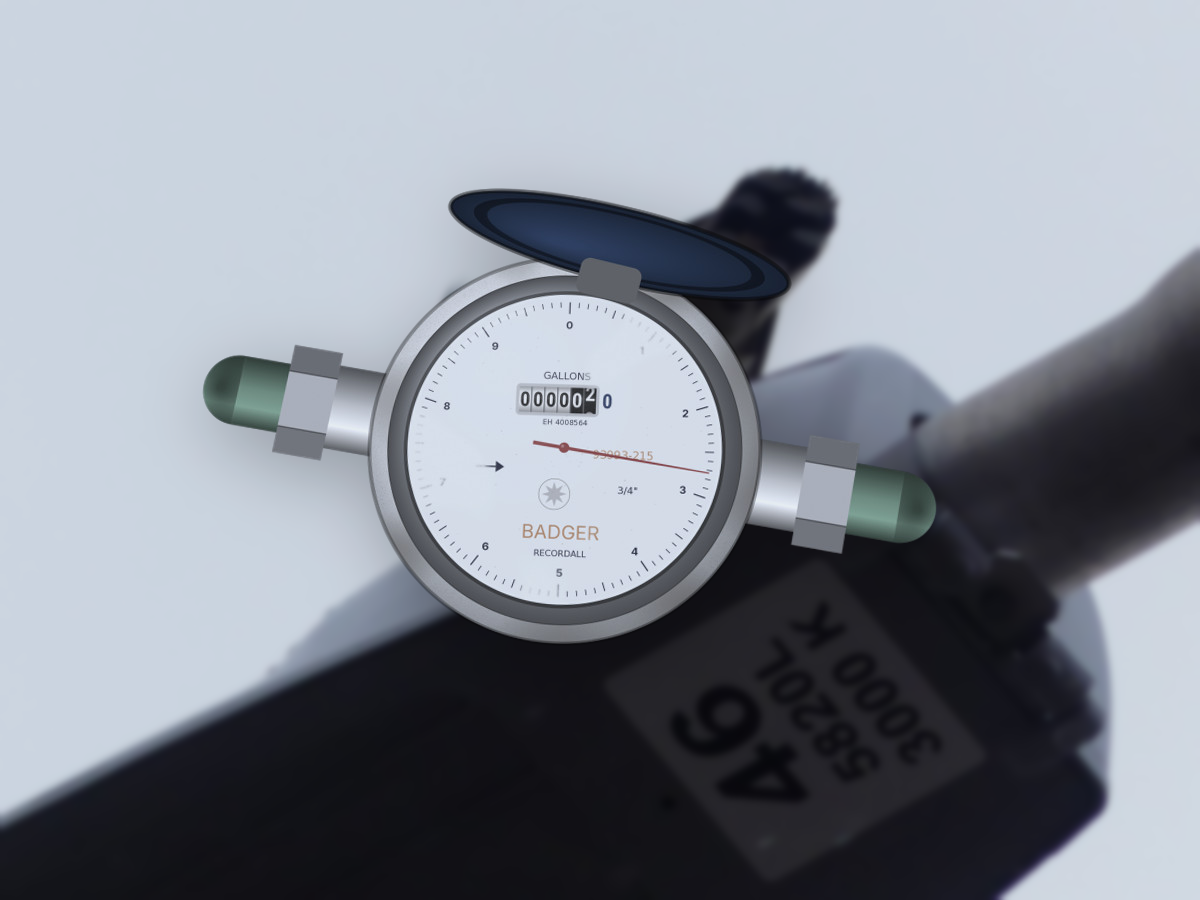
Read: 22.7 (gal)
